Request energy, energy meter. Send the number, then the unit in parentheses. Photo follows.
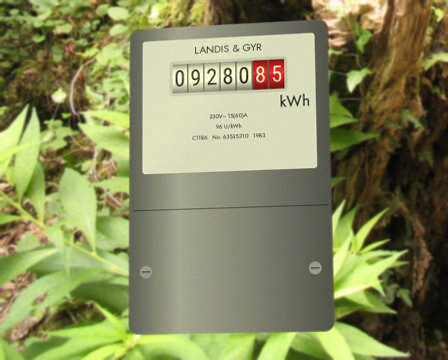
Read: 9280.85 (kWh)
